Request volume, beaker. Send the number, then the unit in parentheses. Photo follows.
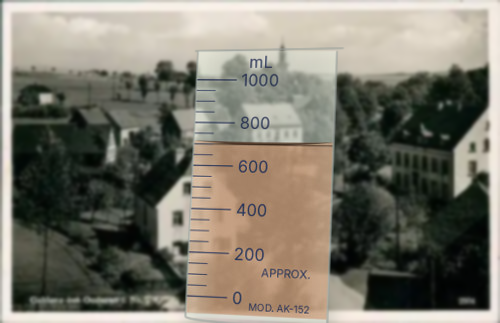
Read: 700 (mL)
